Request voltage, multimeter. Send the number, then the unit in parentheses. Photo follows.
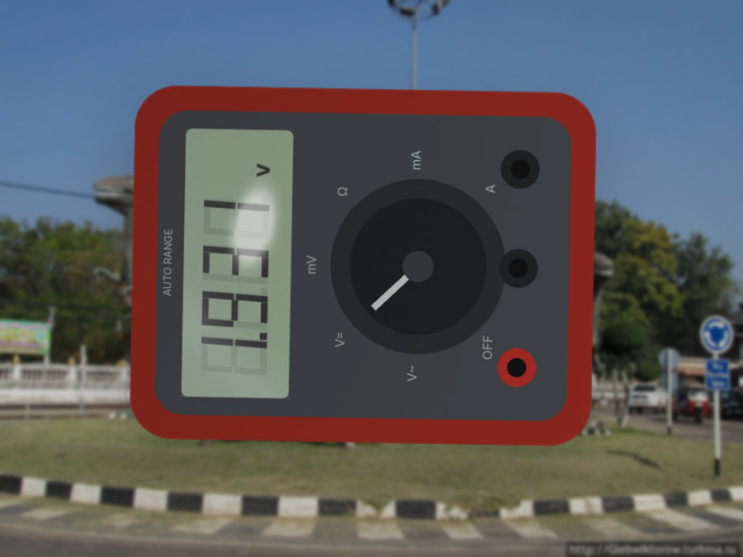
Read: 1.931 (V)
